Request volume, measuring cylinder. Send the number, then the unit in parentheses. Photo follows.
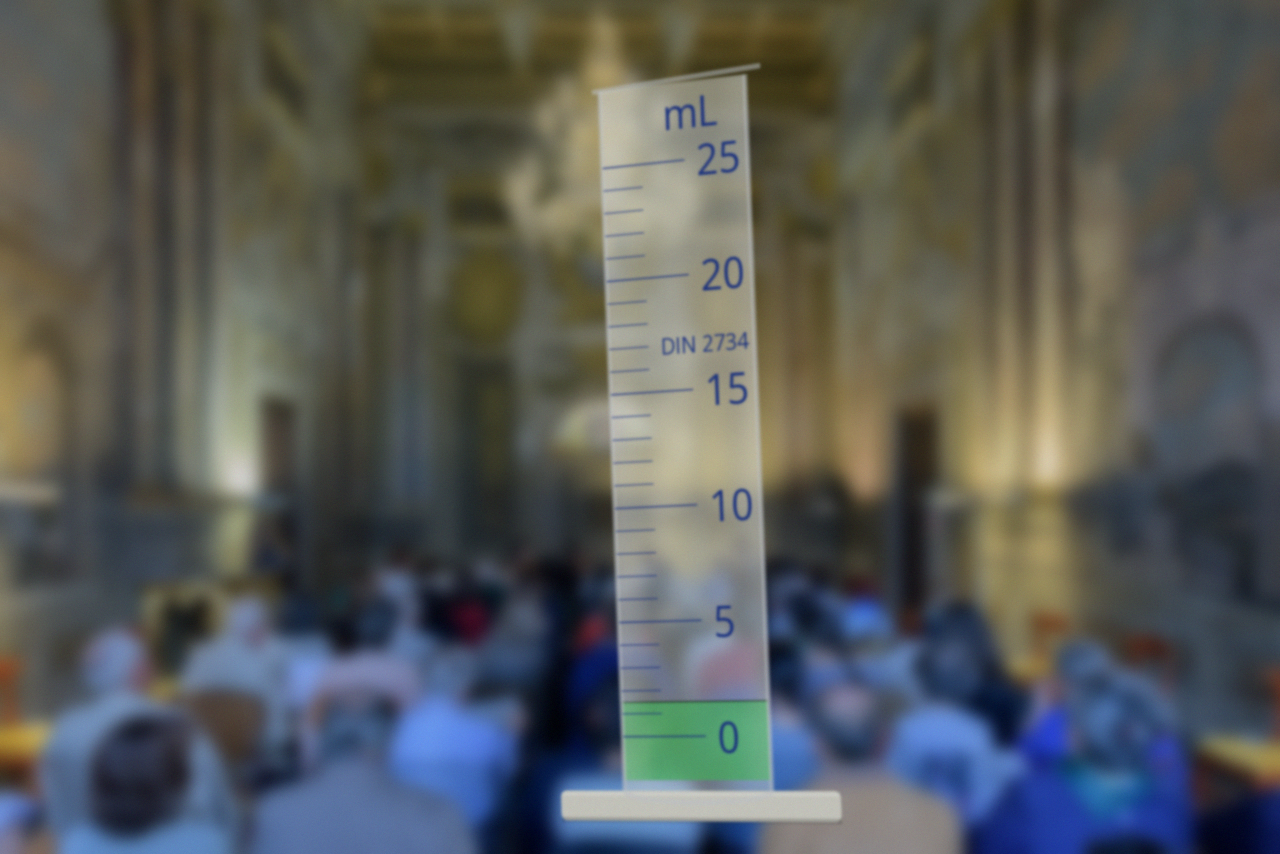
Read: 1.5 (mL)
